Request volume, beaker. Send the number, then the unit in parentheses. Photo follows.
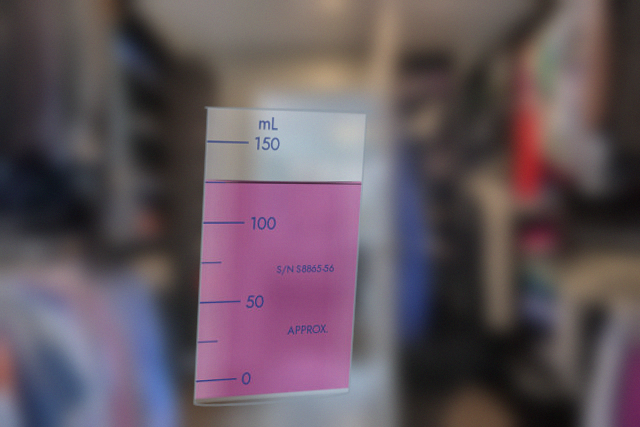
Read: 125 (mL)
